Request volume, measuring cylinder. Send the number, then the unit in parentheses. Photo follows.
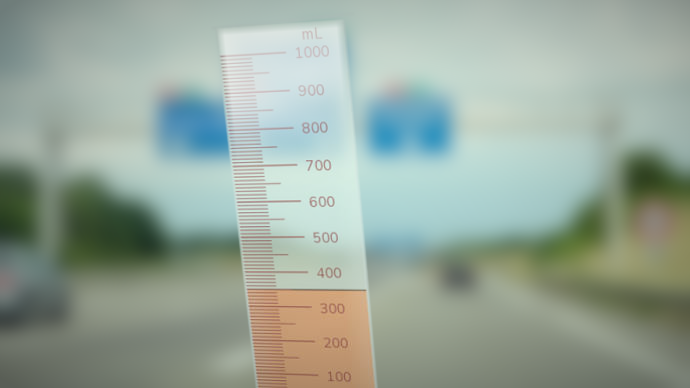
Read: 350 (mL)
